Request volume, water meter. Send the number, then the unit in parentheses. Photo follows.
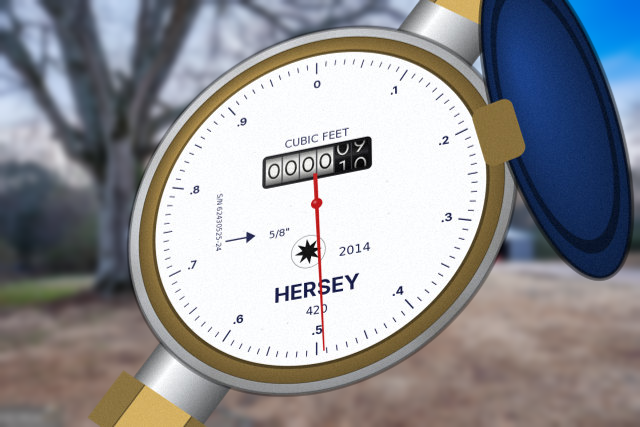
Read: 9.49 (ft³)
